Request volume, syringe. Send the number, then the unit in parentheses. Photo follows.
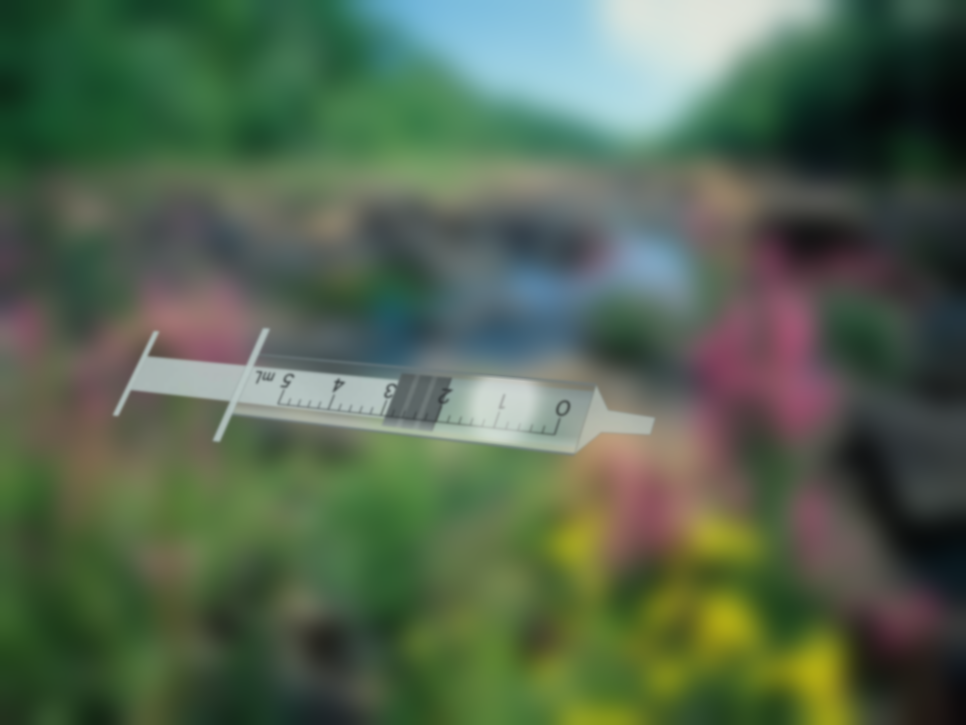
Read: 2 (mL)
